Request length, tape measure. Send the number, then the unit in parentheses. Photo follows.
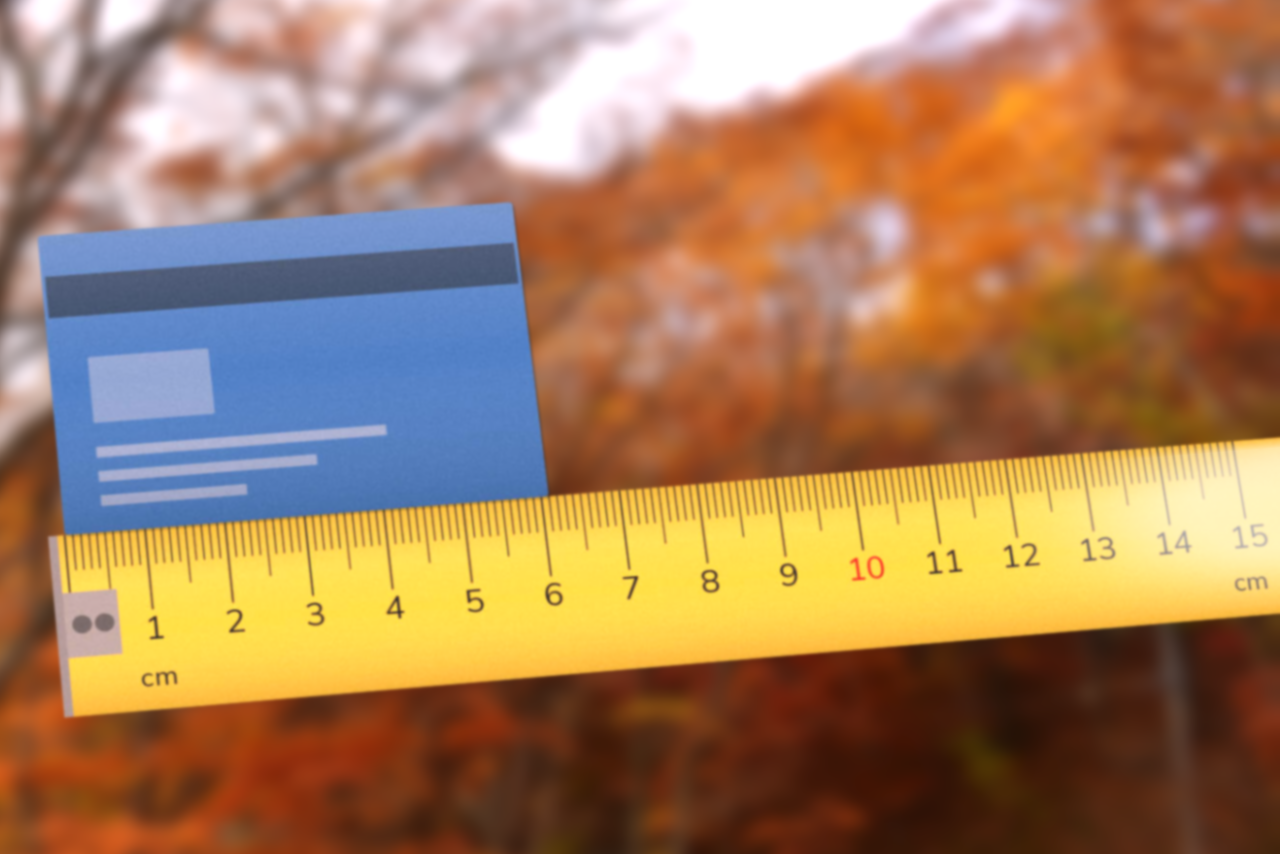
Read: 6.1 (cm)
